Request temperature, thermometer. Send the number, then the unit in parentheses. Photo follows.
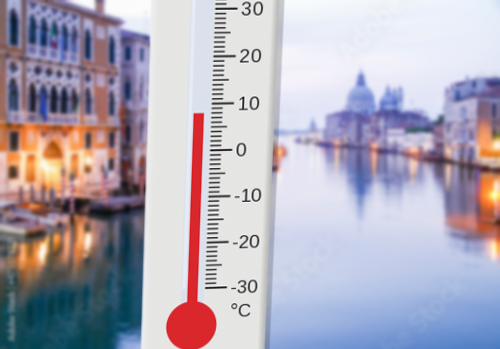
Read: 8 (°C)
